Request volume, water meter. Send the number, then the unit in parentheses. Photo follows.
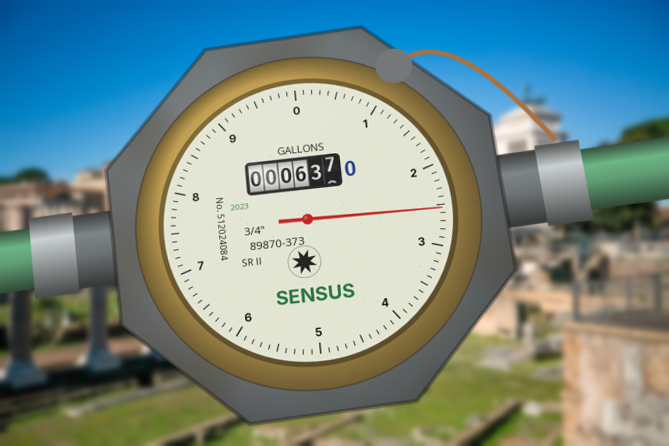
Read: 6372.5 (gal)
